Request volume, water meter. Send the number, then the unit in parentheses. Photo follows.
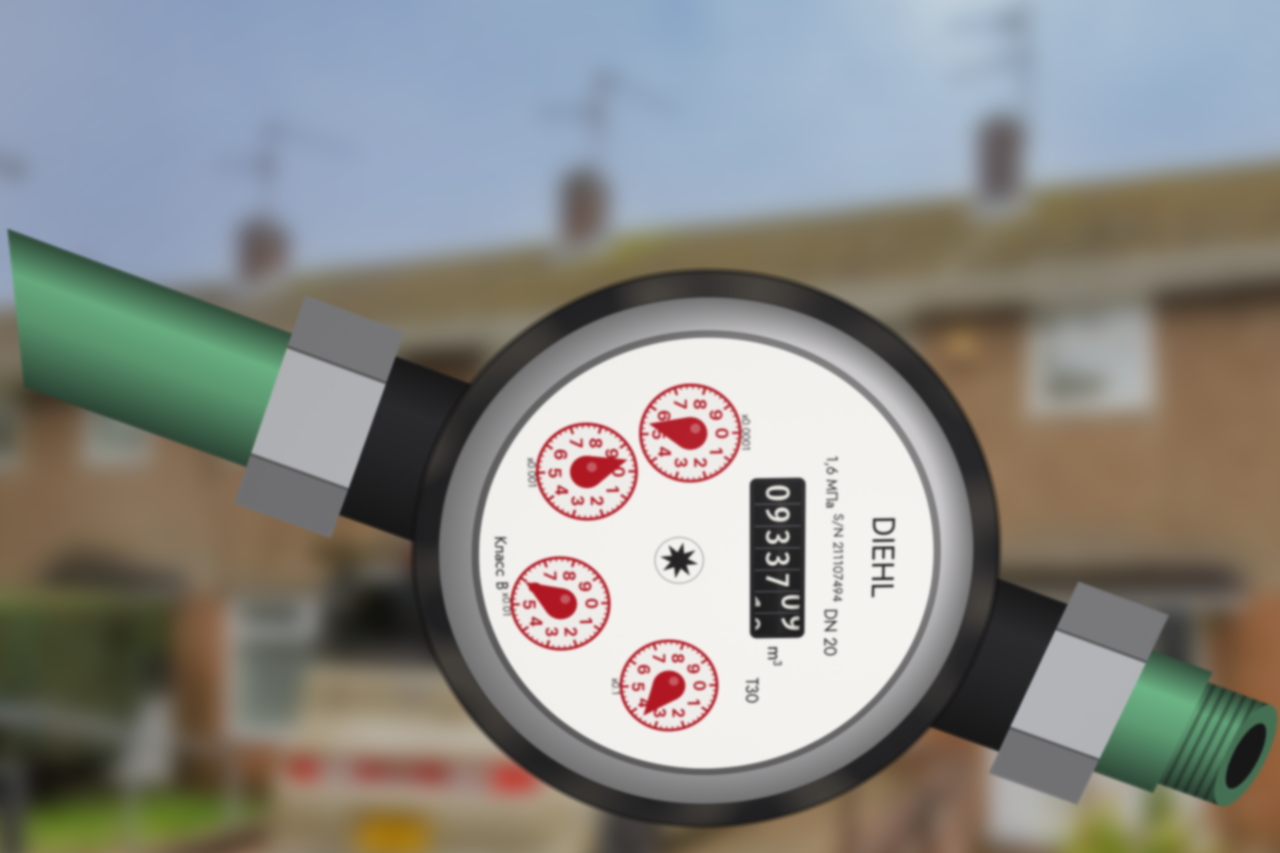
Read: 933709.3595 (m³)
